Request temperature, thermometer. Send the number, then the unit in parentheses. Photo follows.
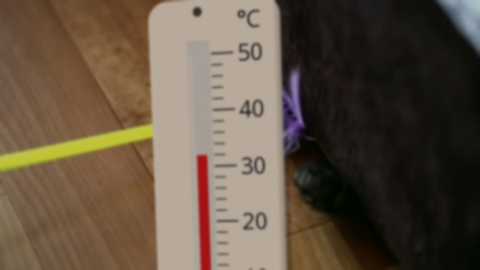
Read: 32 (°C)
